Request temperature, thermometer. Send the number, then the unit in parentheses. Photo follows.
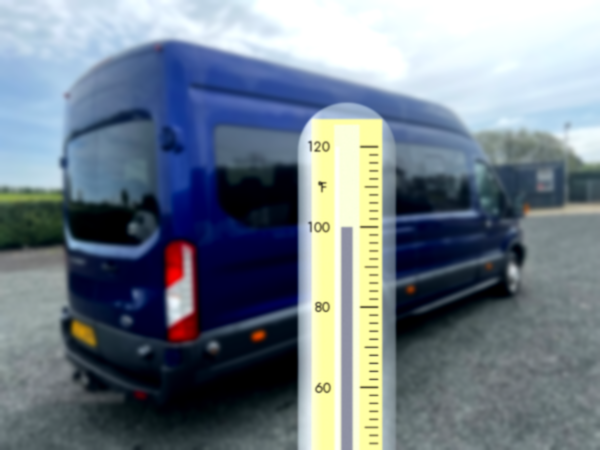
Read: 100 (°F)
